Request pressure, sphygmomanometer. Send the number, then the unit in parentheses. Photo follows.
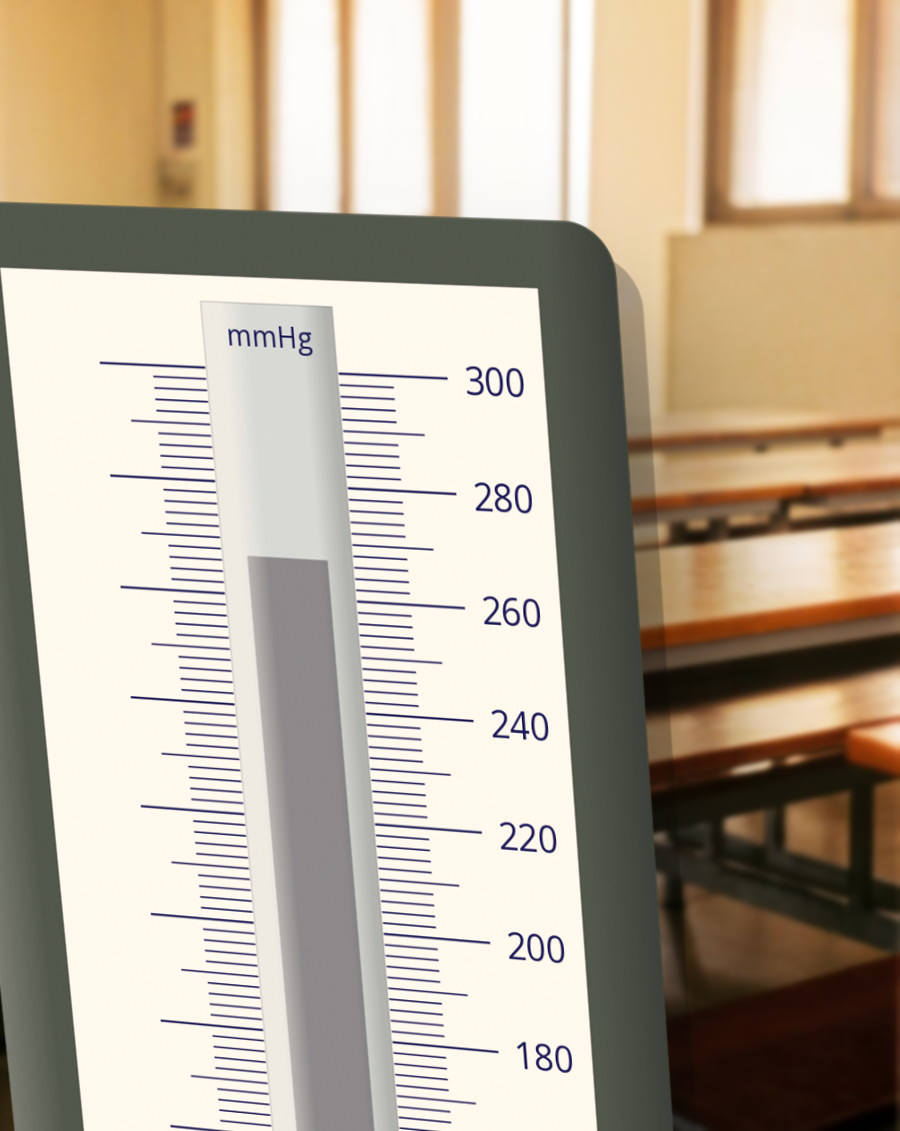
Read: 267 (mmHg)
